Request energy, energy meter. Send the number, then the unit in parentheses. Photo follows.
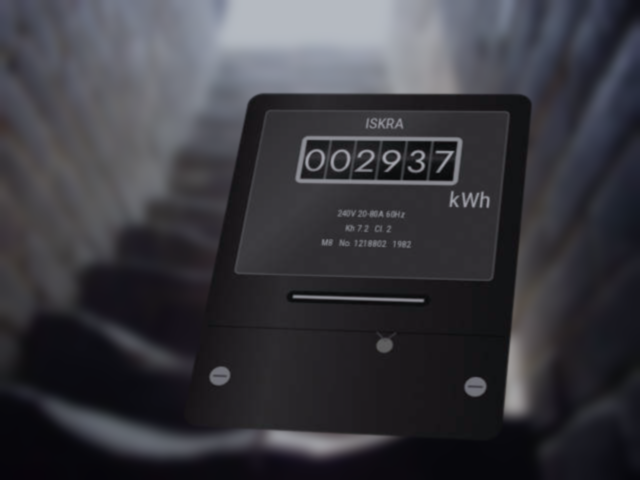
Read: 2937 (kWh)
